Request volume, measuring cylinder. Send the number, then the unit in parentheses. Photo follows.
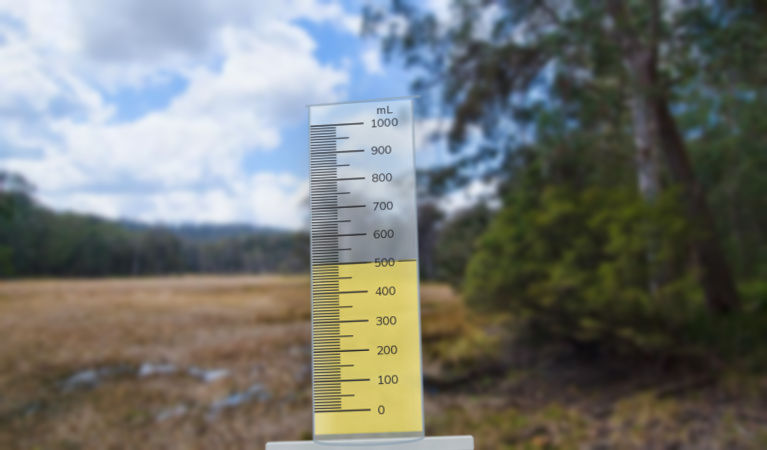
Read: 500 (mL)
